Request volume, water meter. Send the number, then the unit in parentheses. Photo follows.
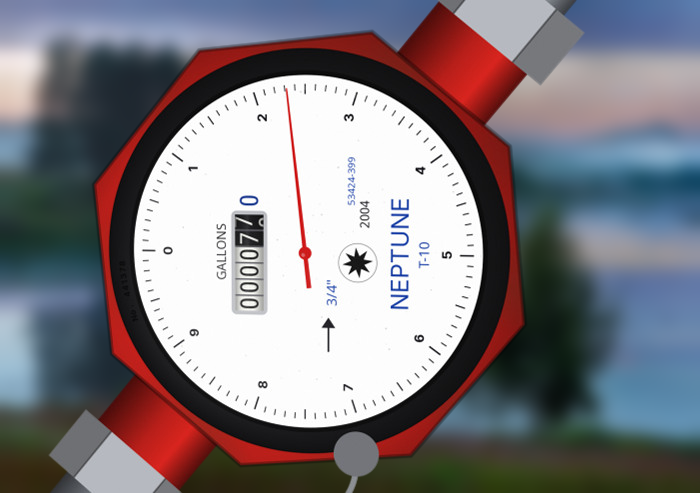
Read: 772.3 (gal)
